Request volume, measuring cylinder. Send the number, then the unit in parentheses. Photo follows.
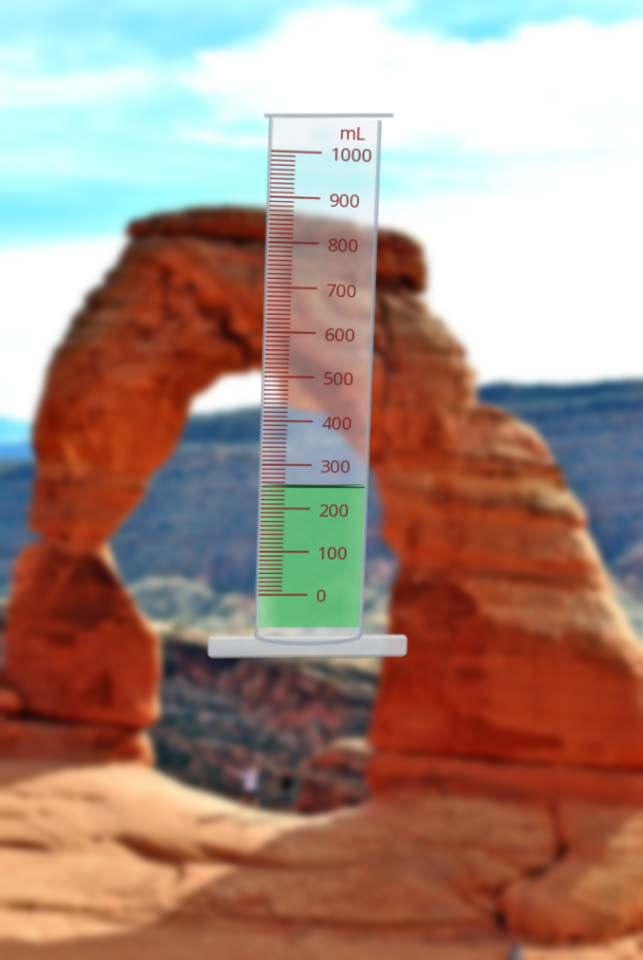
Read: 250 (mL)
